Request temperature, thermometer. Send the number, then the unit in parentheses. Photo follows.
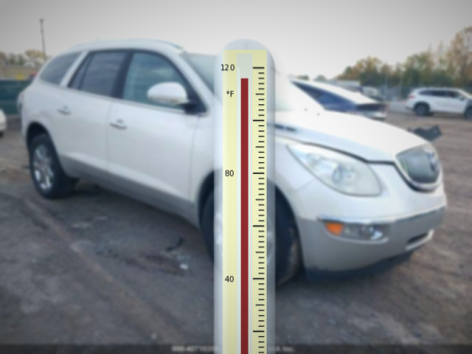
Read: 116 (°F)
